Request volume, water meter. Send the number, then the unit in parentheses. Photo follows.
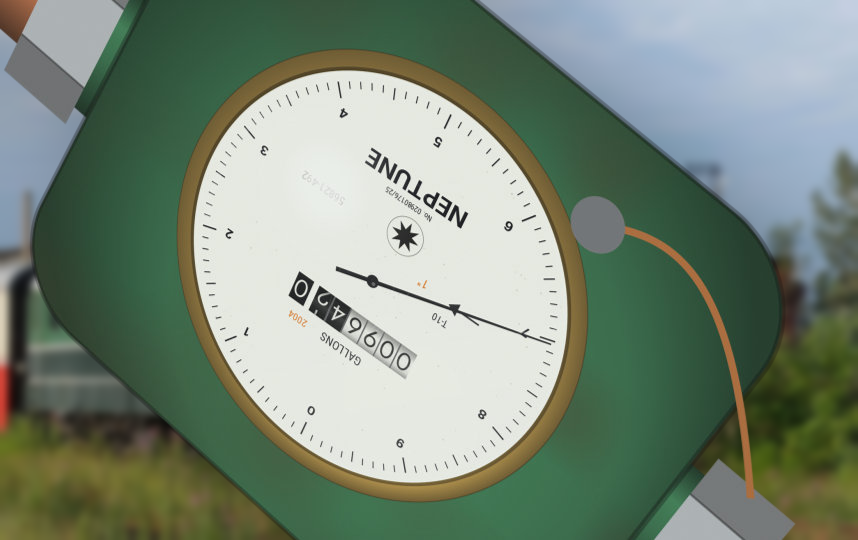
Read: 96417.0 (gal)
